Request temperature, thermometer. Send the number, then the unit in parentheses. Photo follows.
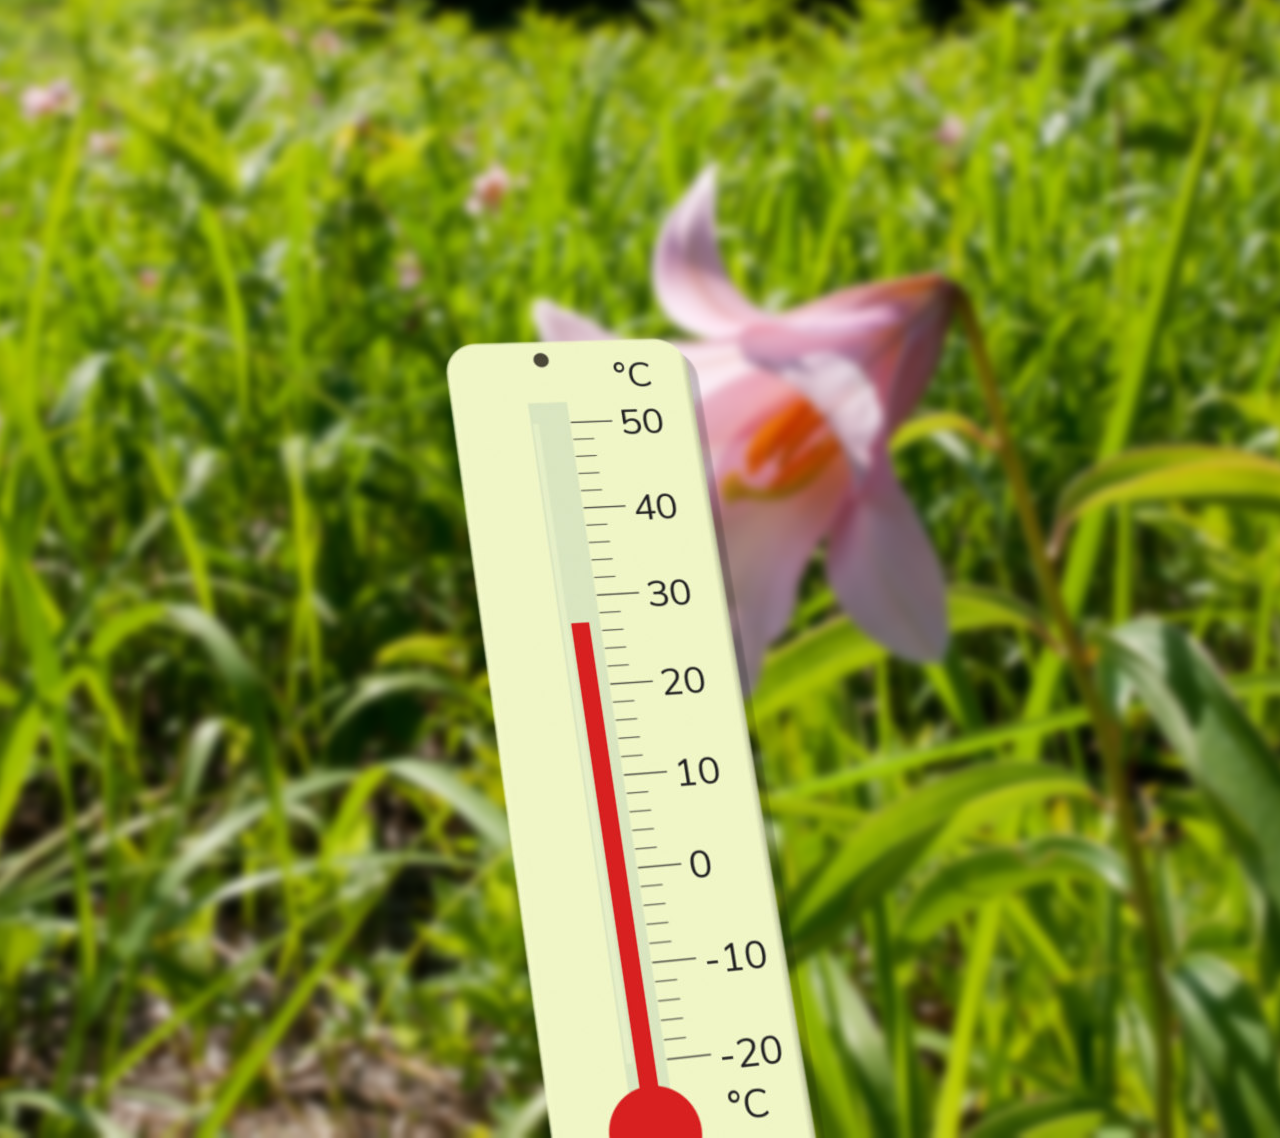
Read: 27 (°C)
